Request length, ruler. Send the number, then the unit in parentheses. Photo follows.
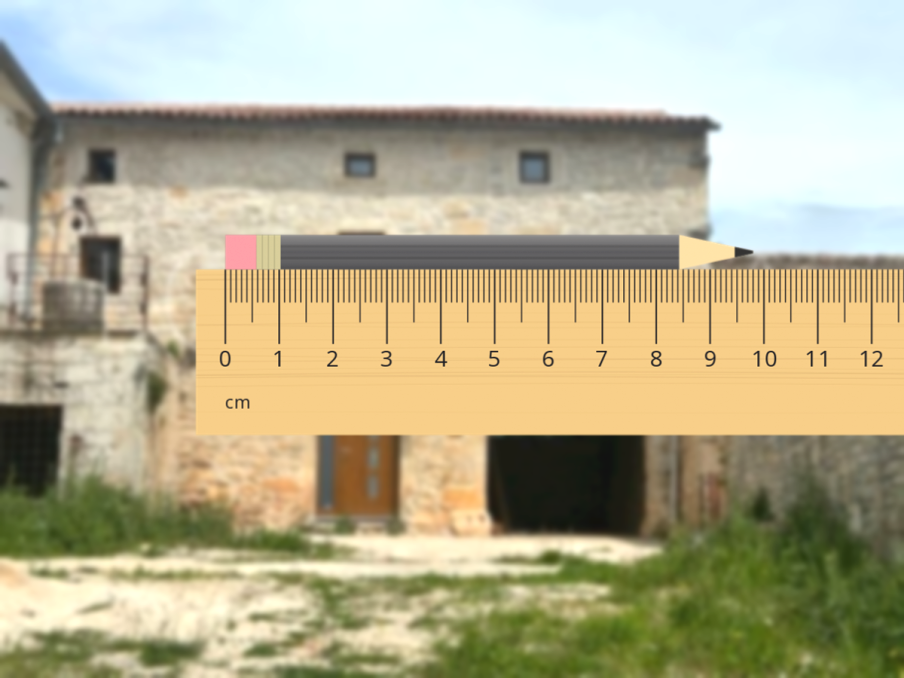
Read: 9.8 (cm)
